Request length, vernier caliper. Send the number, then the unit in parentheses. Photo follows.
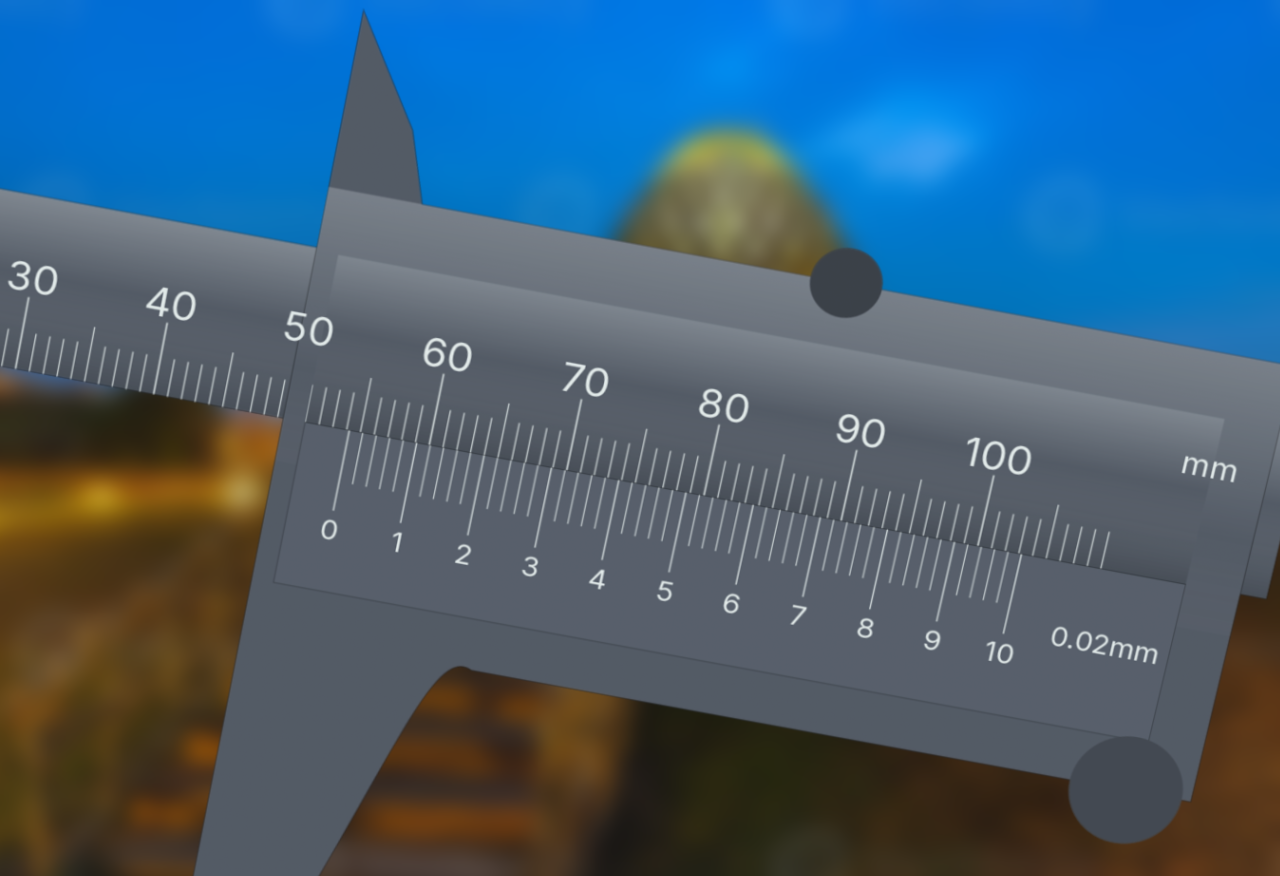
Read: 54.2 (mm)
